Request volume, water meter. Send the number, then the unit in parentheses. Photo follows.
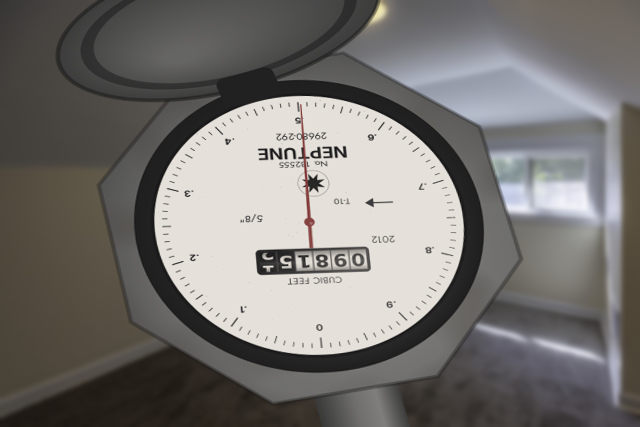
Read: 98151.50 (ft³)
